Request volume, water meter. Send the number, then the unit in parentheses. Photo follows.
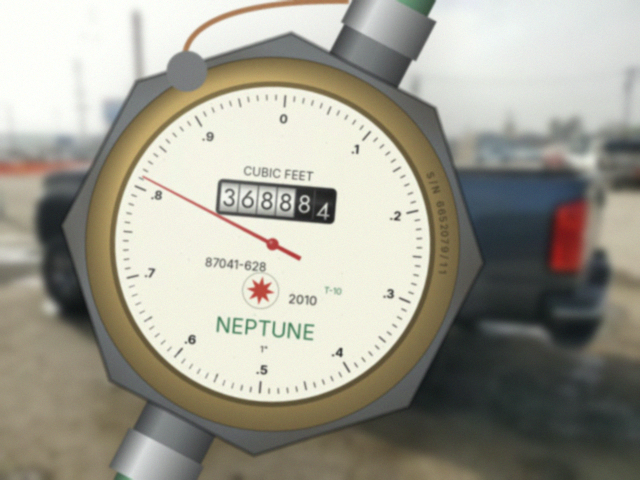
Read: 368883.81 (ft³)
